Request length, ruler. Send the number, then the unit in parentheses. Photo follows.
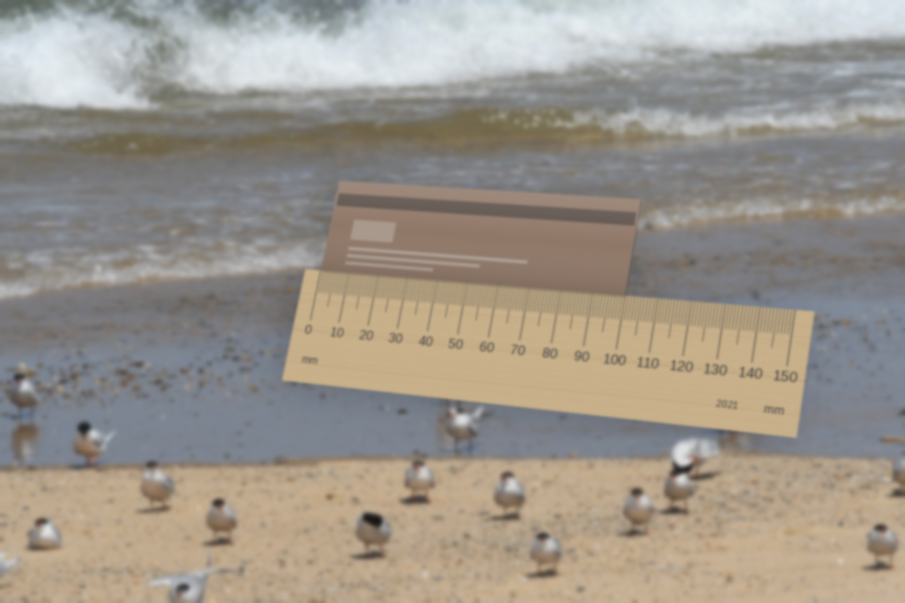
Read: 100 (mm)
